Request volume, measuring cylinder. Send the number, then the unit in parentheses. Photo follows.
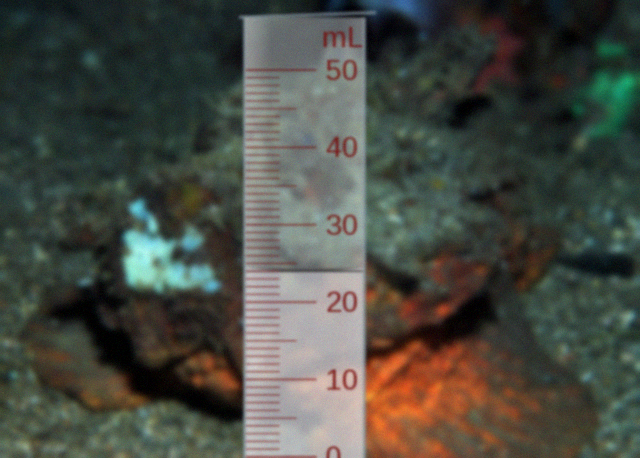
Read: 24 (mL)
